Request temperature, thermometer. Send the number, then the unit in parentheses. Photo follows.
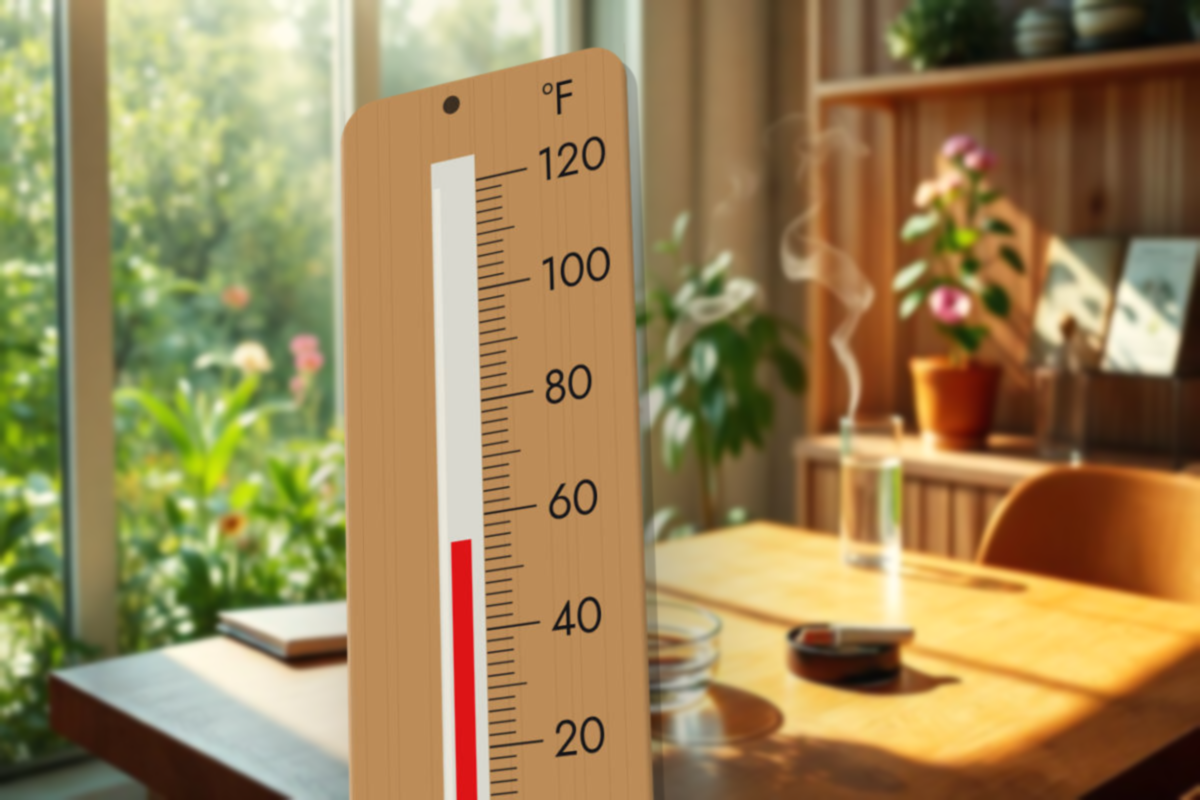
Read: 56 (°F)
